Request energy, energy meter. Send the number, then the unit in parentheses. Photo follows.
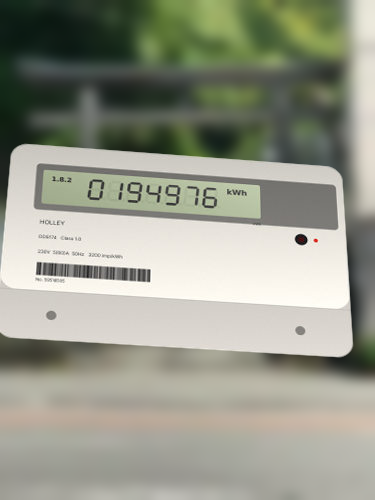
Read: 194976 (kWh)
